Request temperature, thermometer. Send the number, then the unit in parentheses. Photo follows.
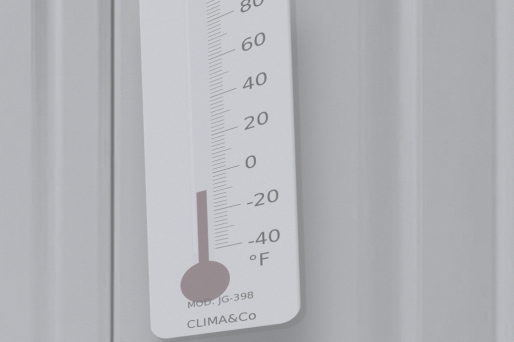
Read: -8 (°F)
